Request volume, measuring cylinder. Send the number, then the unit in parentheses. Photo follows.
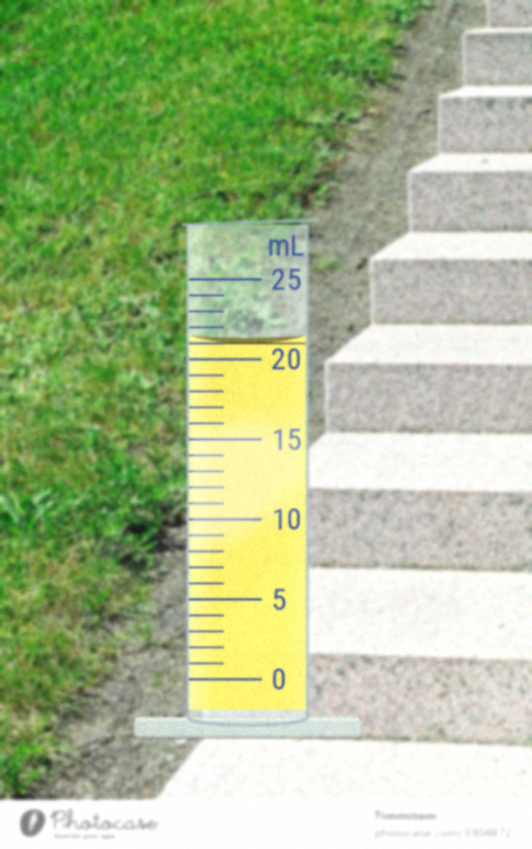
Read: 21 (mL)
